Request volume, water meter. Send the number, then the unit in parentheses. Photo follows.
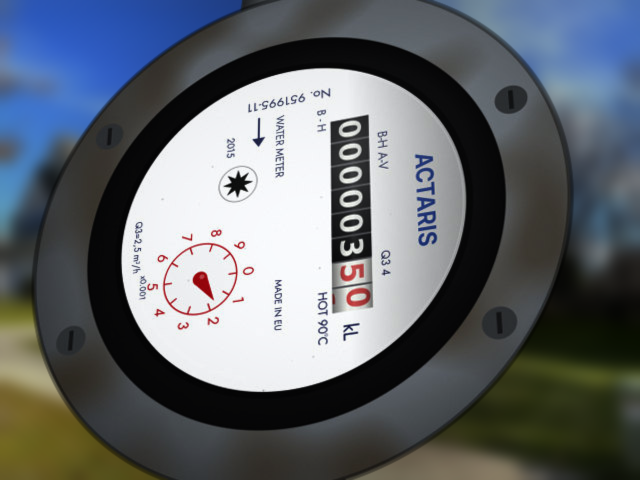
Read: 3.501 (kL)
